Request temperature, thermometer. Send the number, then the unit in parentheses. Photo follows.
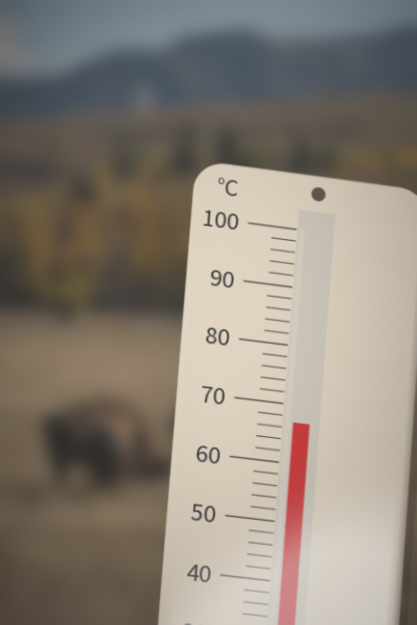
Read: 67 (°C)
